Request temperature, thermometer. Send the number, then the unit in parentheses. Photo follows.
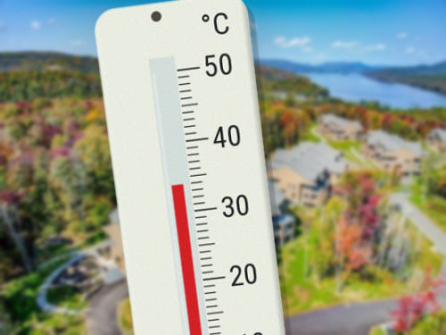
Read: 34 (°C)
